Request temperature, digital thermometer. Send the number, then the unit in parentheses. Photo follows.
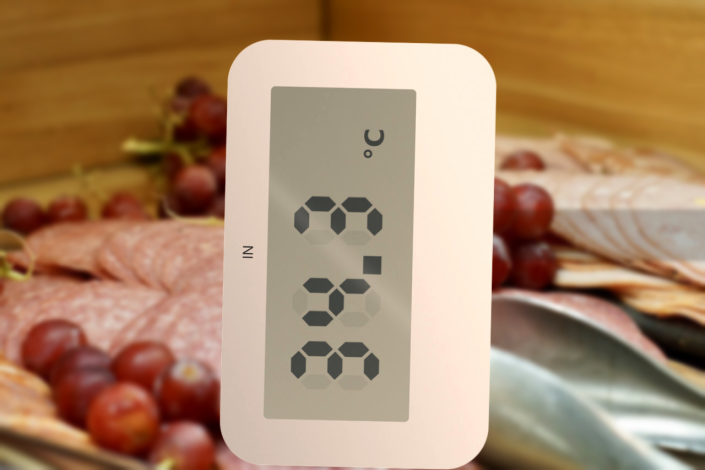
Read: 34.3 (°C)
